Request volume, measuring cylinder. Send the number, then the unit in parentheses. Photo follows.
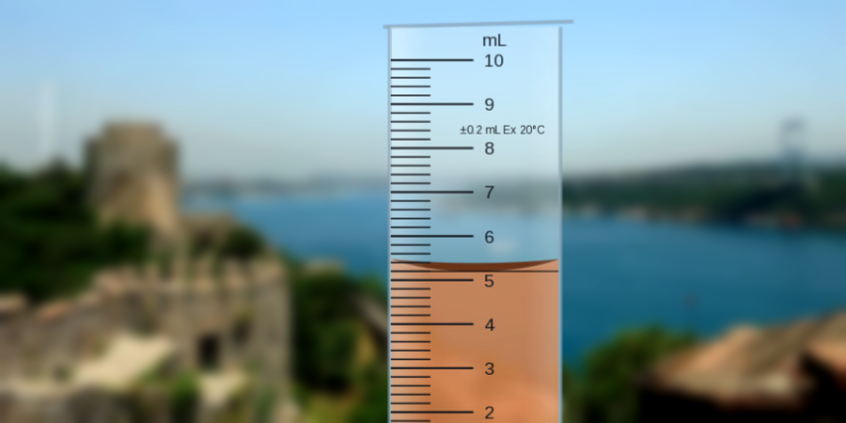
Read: 5.2 (mL)
